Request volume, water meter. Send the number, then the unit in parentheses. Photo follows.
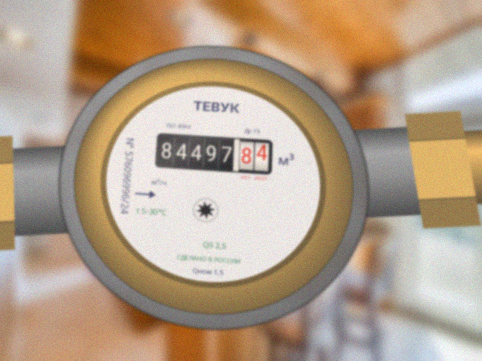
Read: 84497.84 (m³)
